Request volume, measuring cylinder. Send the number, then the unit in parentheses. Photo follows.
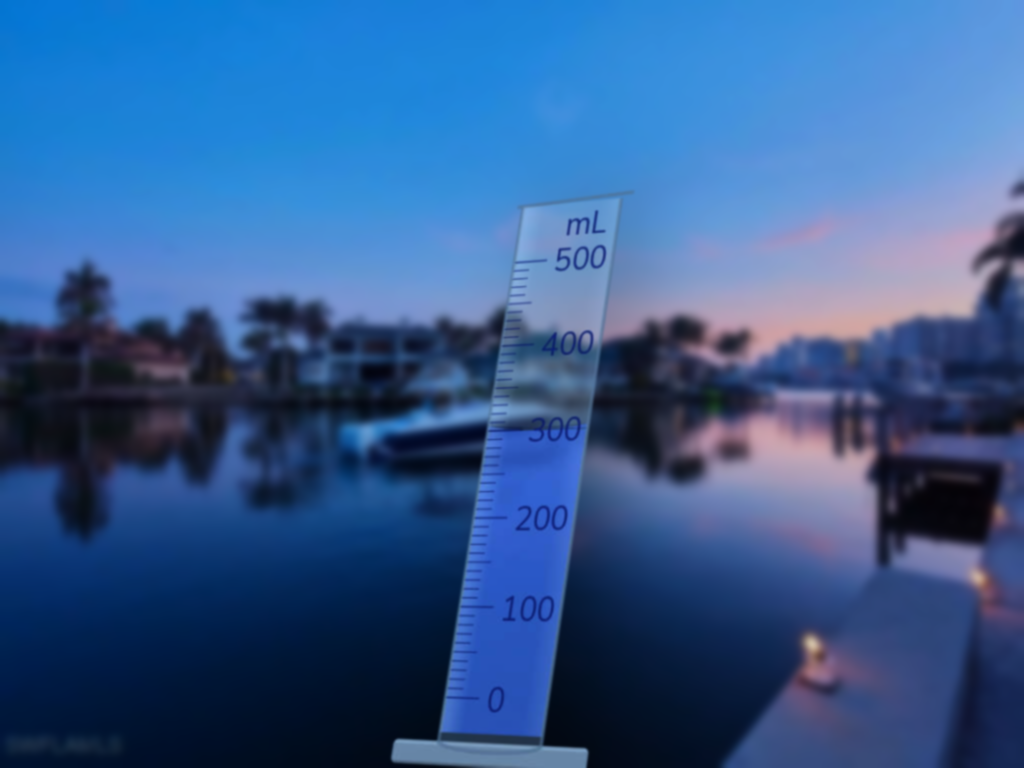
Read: 300 (mL)
